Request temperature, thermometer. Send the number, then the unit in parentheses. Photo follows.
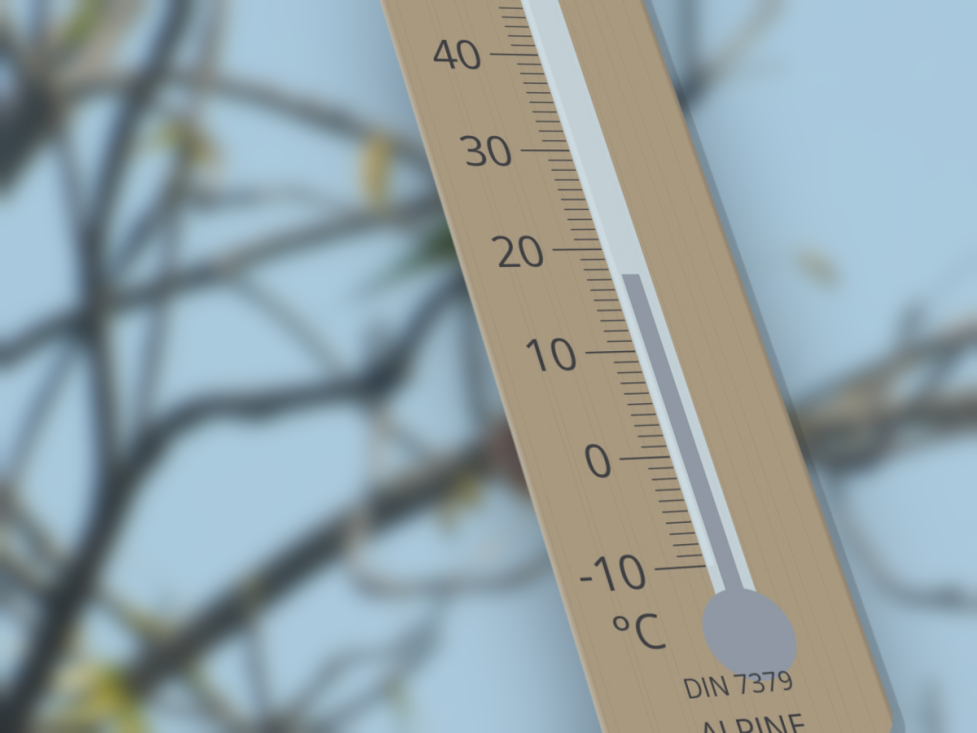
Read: 17.5 (°C)
